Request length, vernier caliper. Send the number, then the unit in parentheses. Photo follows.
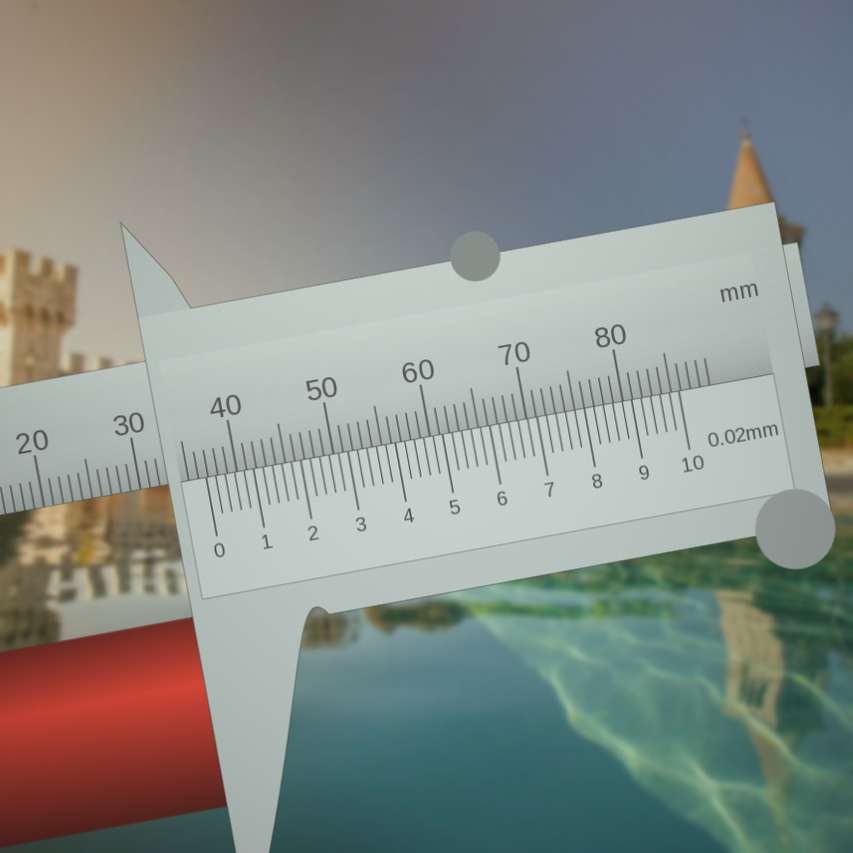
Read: 36.8 (mm)
